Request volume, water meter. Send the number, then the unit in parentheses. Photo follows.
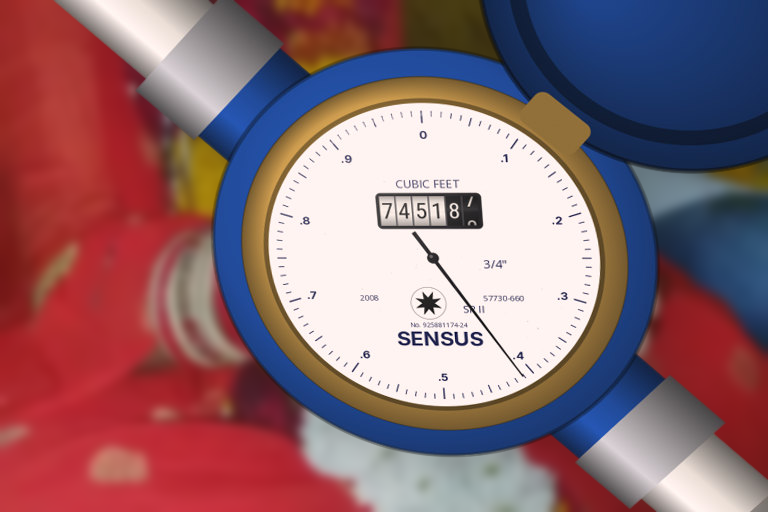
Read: 745187.41 (ft³)
